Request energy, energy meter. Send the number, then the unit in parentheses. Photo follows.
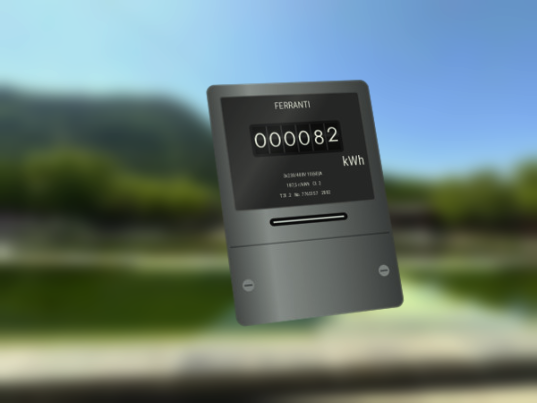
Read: 82 (kWh)
